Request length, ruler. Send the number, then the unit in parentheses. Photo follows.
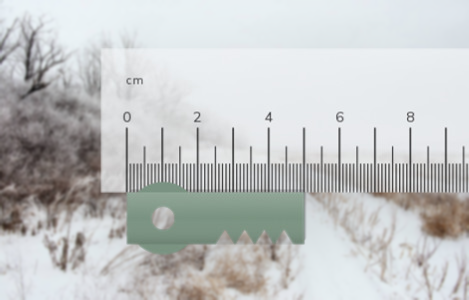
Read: 5 (cm)
